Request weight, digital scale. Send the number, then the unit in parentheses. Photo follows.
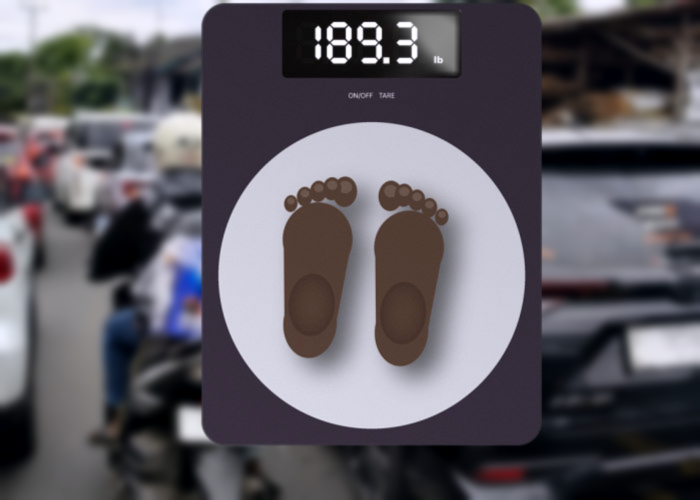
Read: 189.3 (lb)
